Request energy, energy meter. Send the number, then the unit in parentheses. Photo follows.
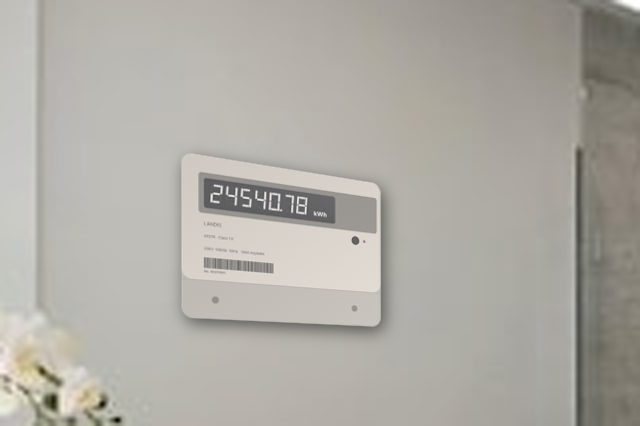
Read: 24540.78 (kWh)
